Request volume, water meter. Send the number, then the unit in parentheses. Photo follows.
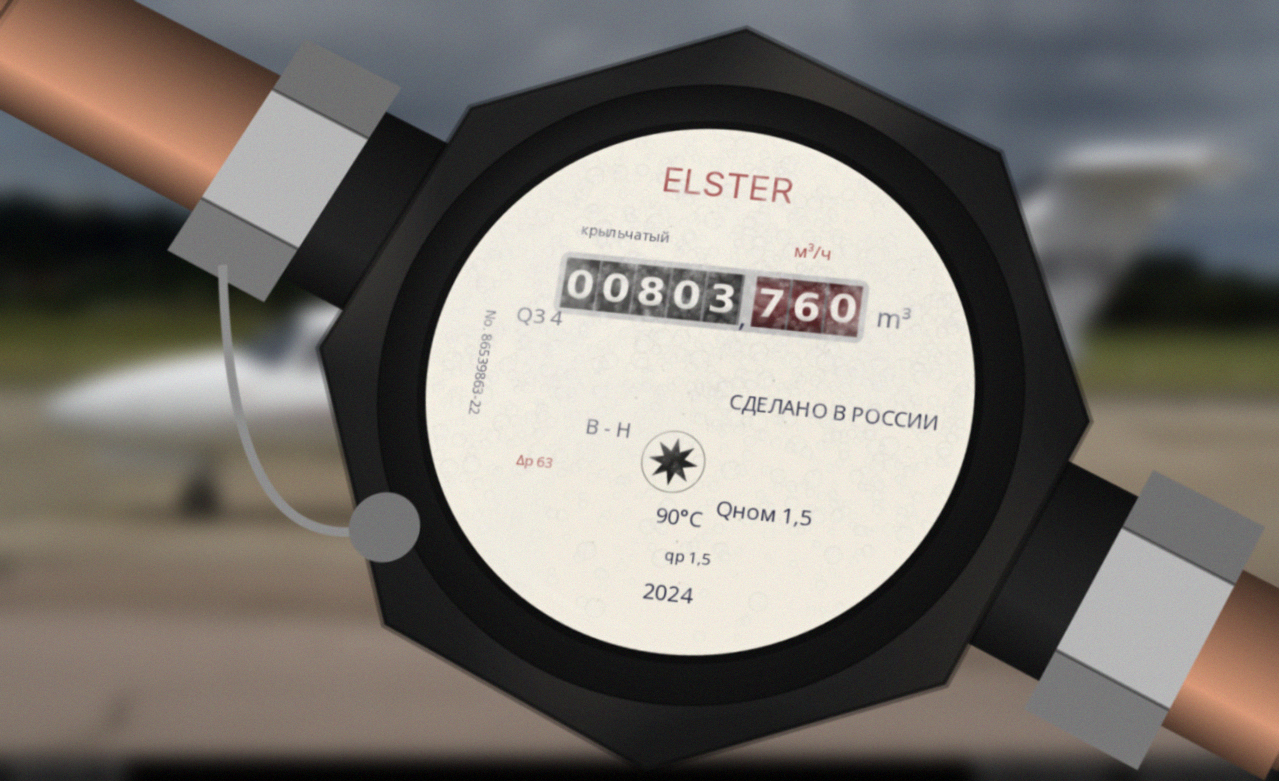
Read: 803.760 (m³)
